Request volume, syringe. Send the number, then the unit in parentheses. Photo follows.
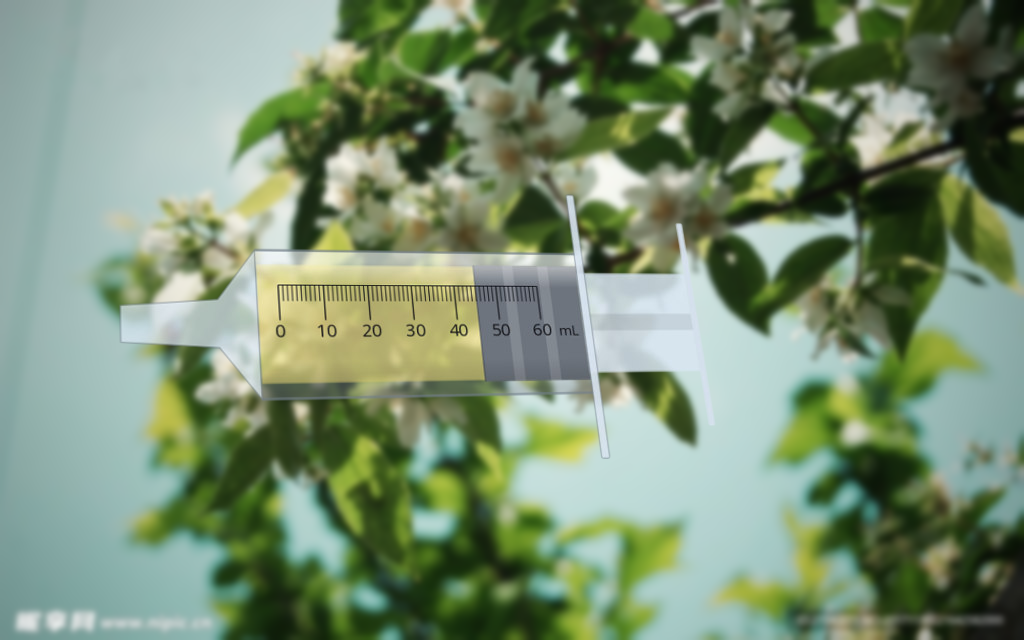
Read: 45 (mL)
